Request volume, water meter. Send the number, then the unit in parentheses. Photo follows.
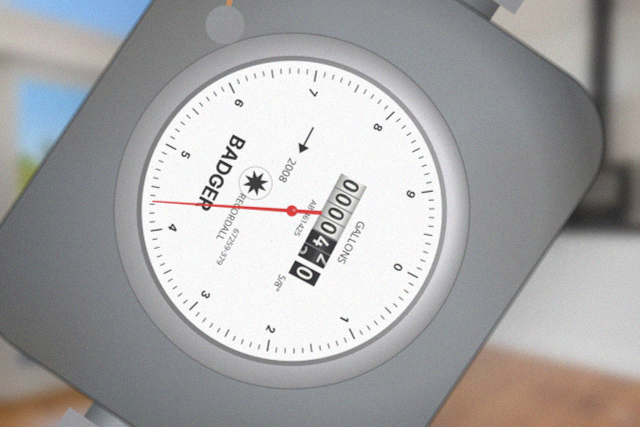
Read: 424.3 (gal)
